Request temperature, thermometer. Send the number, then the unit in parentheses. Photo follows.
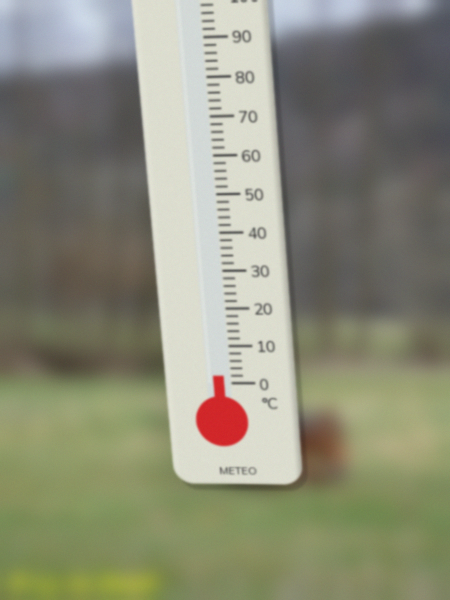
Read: 2 (°C)
